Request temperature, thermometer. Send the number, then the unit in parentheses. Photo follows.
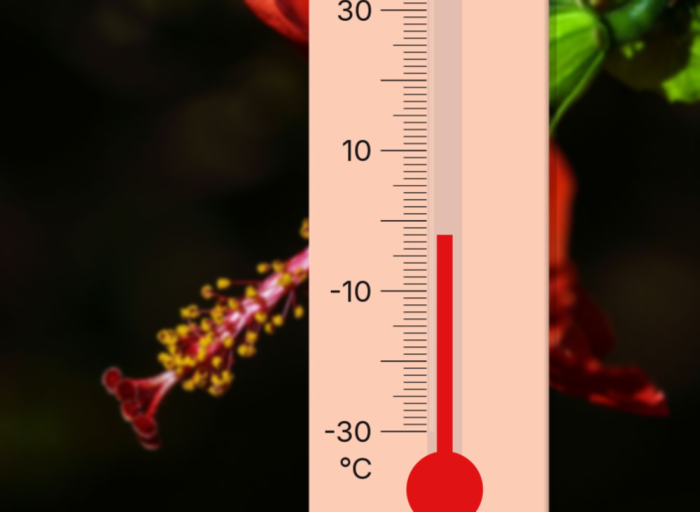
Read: -2 (°C)
